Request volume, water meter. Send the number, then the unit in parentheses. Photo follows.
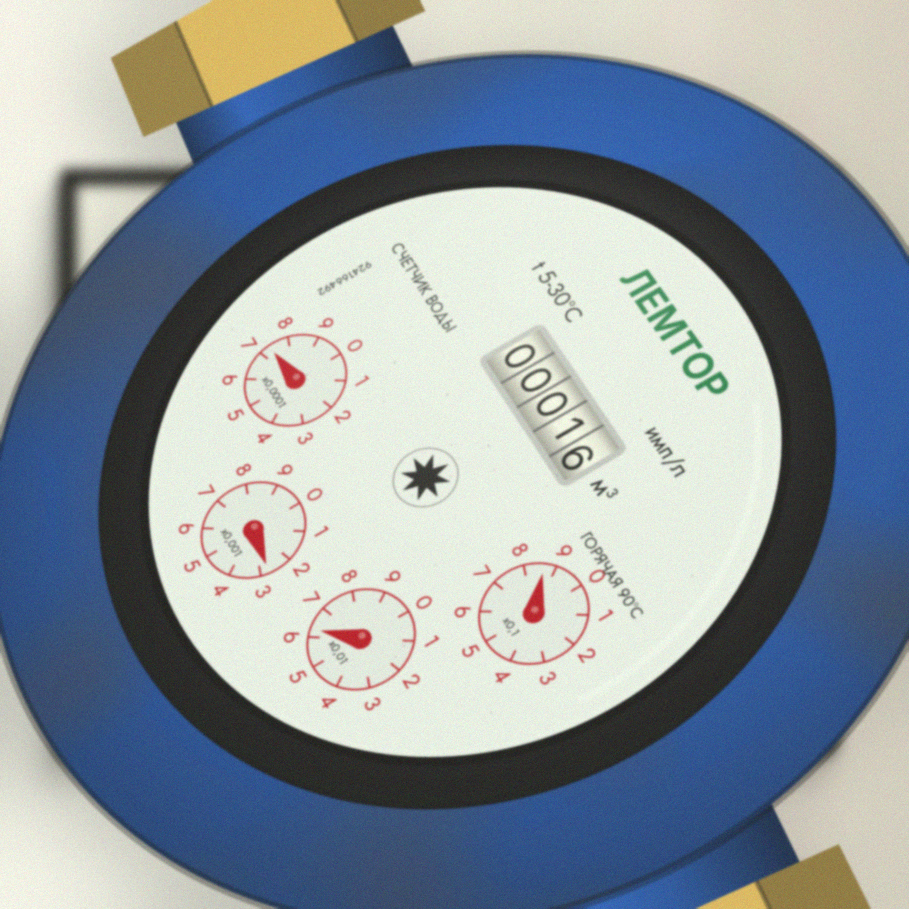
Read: 15.8627 (m³)
